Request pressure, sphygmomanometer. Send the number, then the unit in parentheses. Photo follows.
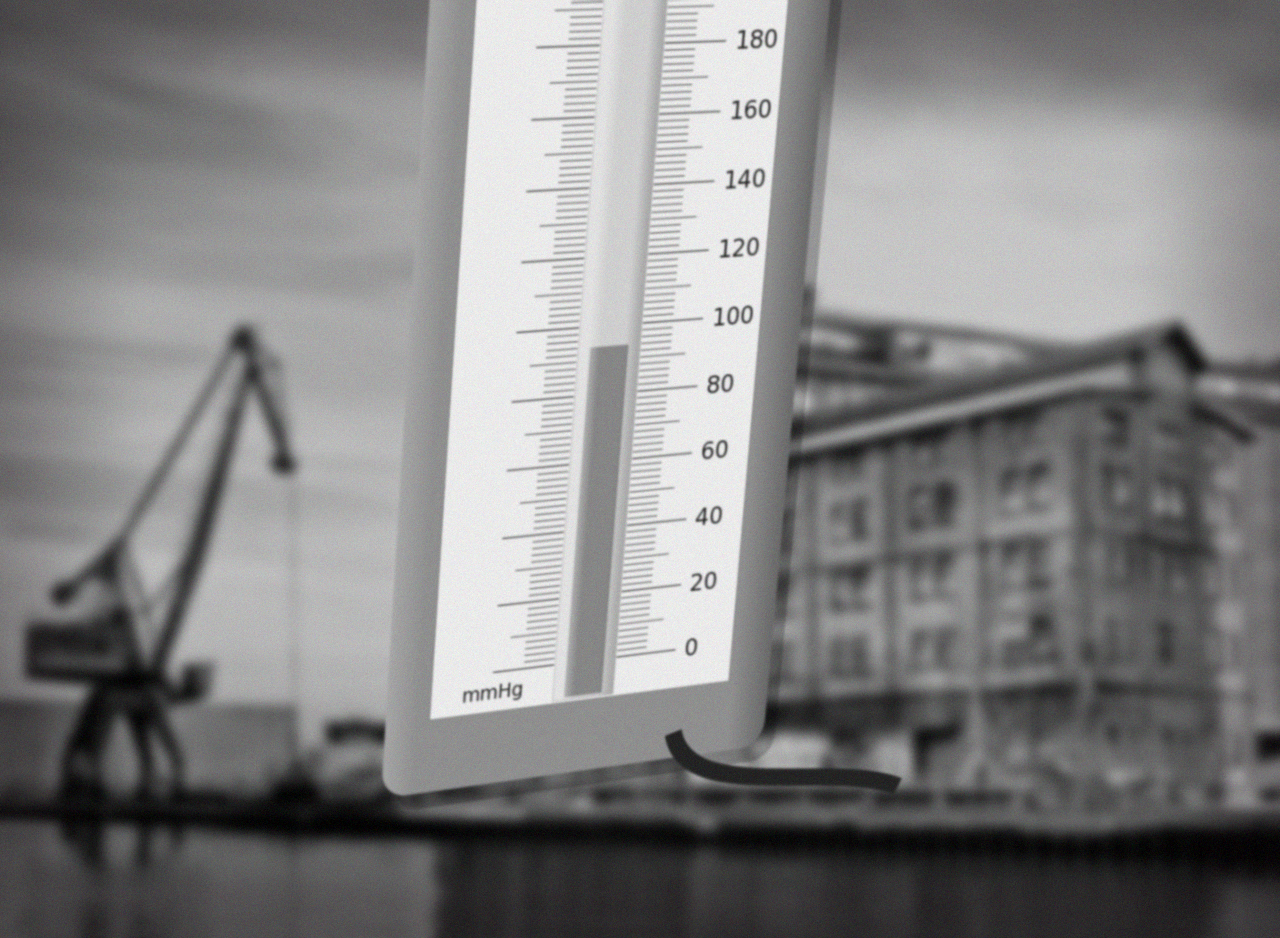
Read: 94 (mmHg)
